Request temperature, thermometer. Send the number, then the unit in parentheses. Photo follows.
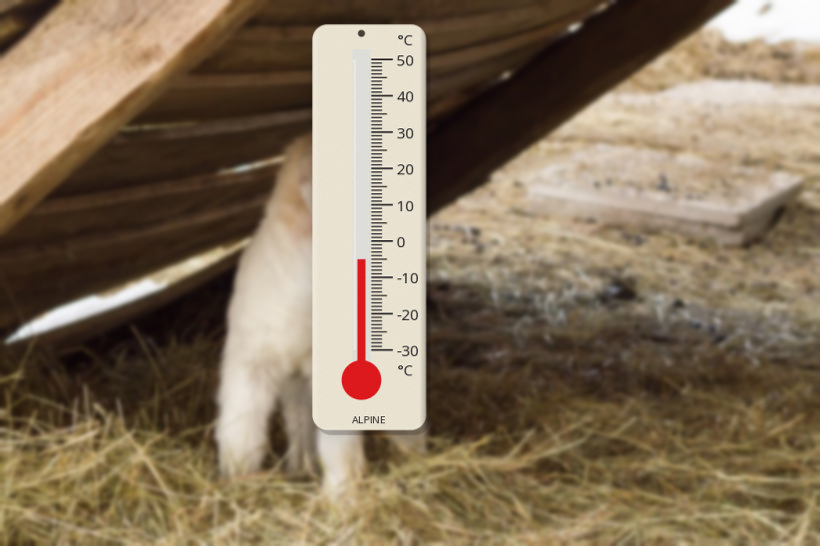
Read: -5 (°C)
